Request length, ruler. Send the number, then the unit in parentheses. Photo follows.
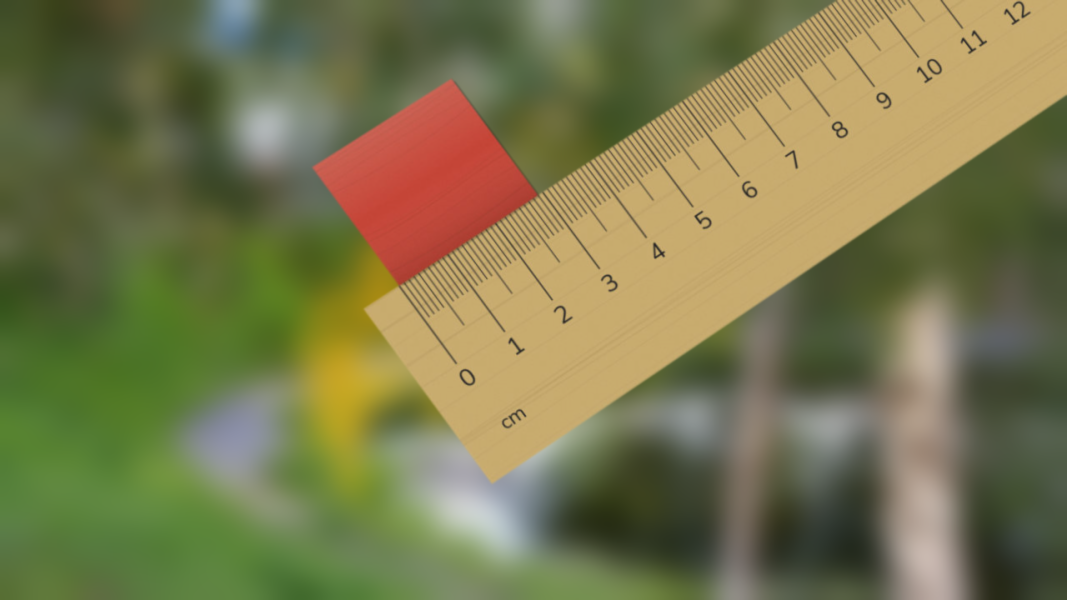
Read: 2.9 (cm)
